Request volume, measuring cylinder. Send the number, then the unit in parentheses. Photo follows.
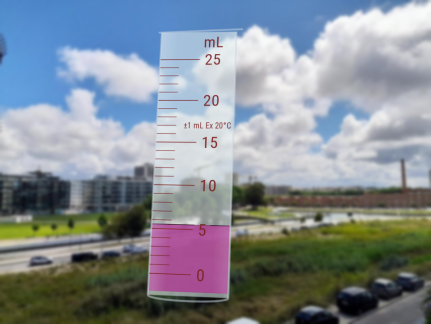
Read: 5.5 (mL)
